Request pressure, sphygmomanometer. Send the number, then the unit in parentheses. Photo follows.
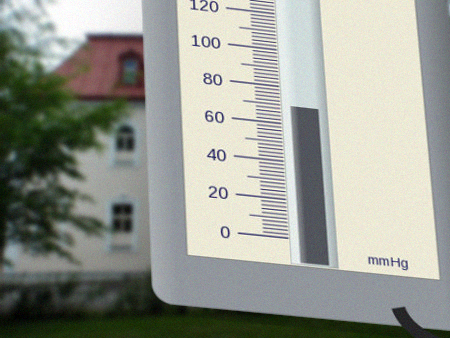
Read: 70 (mmHg)
